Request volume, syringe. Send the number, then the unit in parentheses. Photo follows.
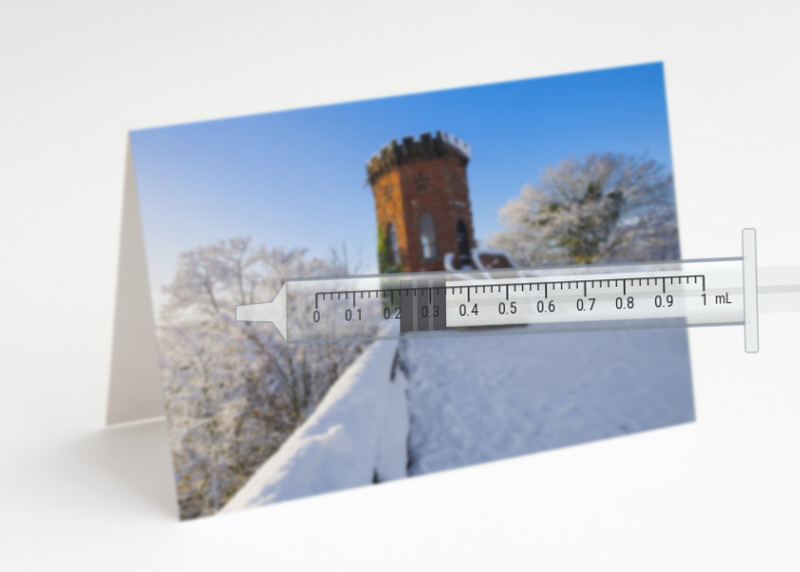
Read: 0.22 (mL)
